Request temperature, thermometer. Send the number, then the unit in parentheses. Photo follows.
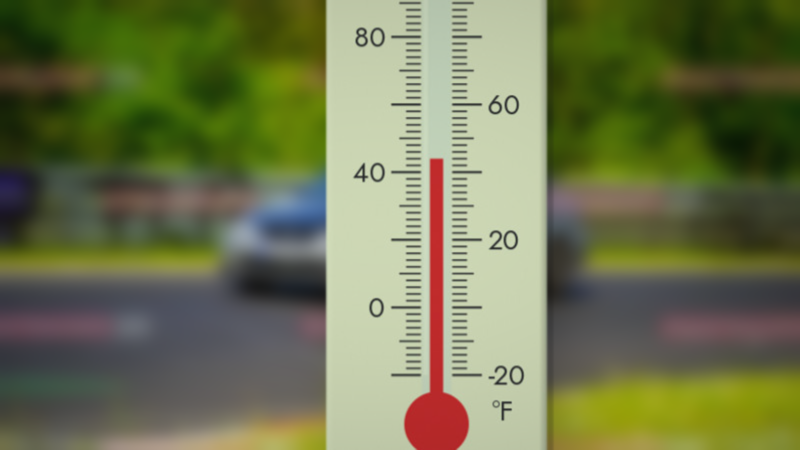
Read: 44 (°F)
